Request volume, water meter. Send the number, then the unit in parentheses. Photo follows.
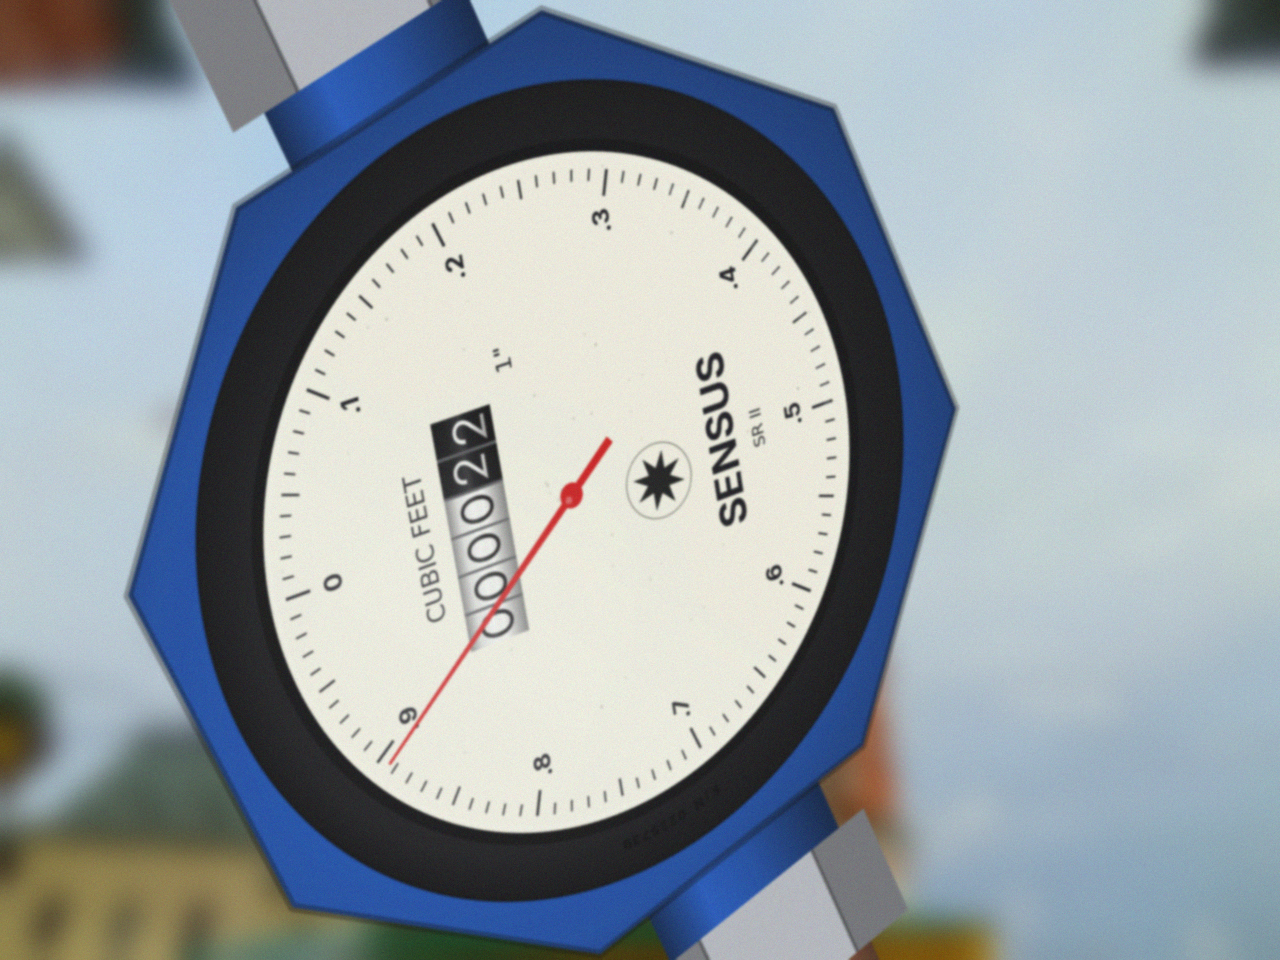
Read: 21.89 (ft³)
